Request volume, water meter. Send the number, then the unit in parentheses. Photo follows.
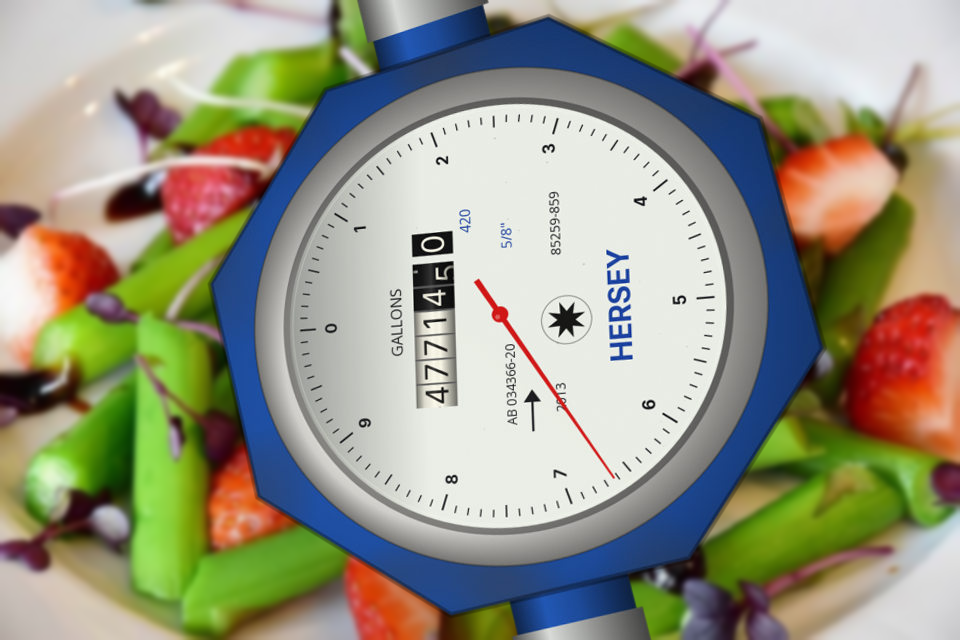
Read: 4771446.6 (gal)
